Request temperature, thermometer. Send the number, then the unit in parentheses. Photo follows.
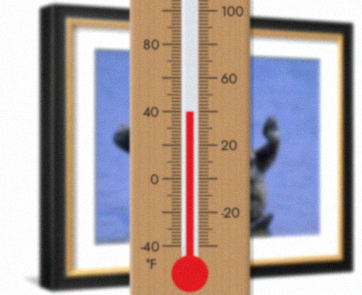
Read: 40 (°F)
